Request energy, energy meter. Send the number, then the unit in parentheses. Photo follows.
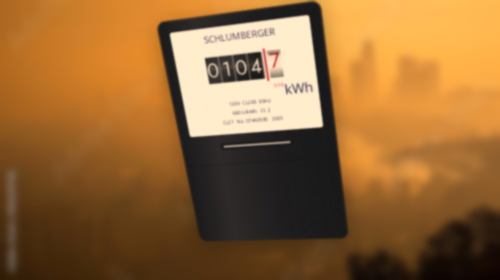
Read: 104.7 (kWh)
